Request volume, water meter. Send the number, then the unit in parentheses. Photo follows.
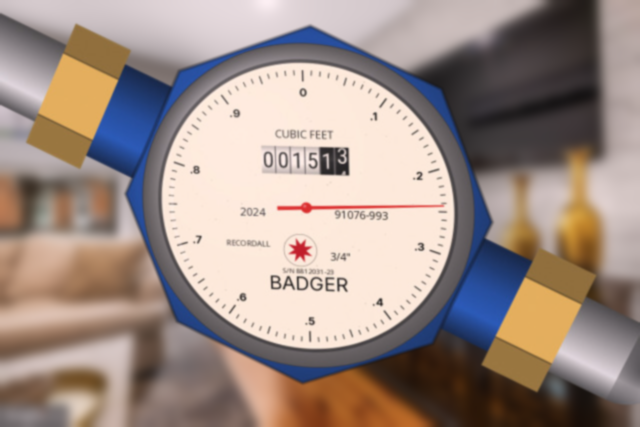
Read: 1513.24 (ft³)
